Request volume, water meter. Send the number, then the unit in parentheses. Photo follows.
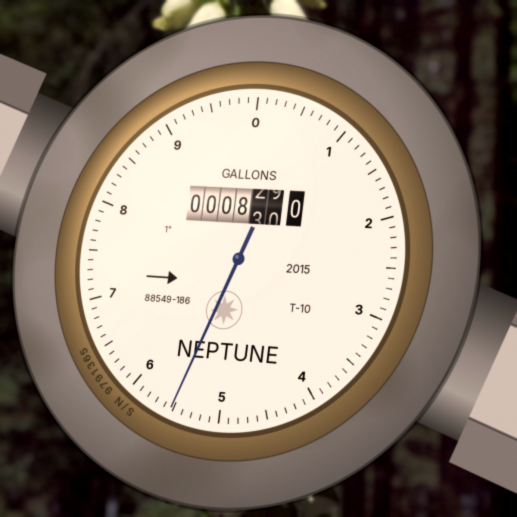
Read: 8295.5 (gal)
